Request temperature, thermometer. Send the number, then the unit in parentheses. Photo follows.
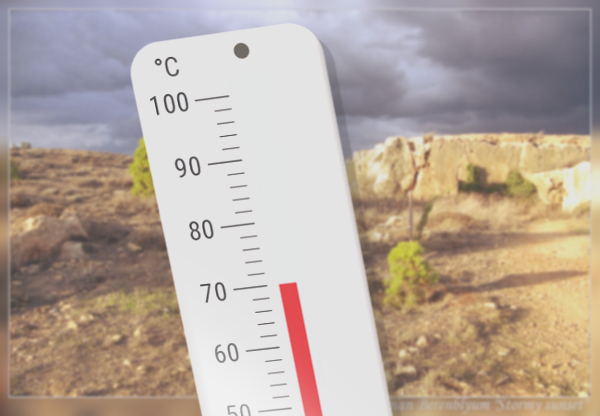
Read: 70 (°C)
